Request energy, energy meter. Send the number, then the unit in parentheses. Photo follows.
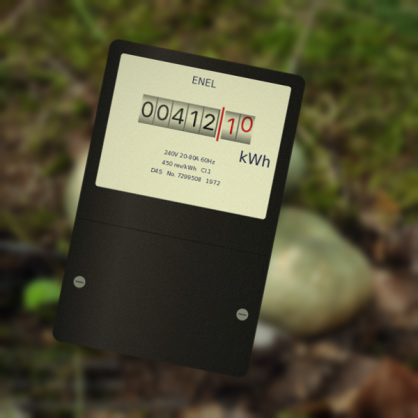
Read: 412.10 (kWh)
